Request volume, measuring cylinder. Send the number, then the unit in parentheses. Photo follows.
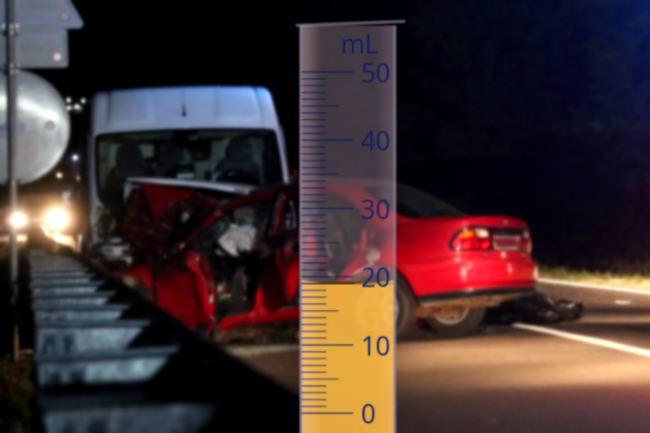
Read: 19 (mL)
